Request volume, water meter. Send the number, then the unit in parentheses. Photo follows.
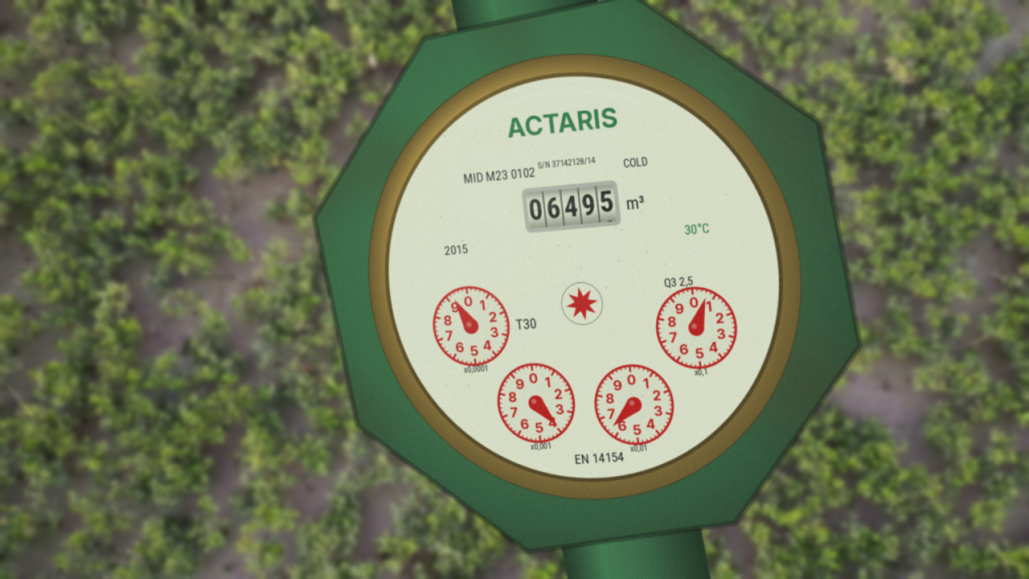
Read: 6495.0639 (m³)
